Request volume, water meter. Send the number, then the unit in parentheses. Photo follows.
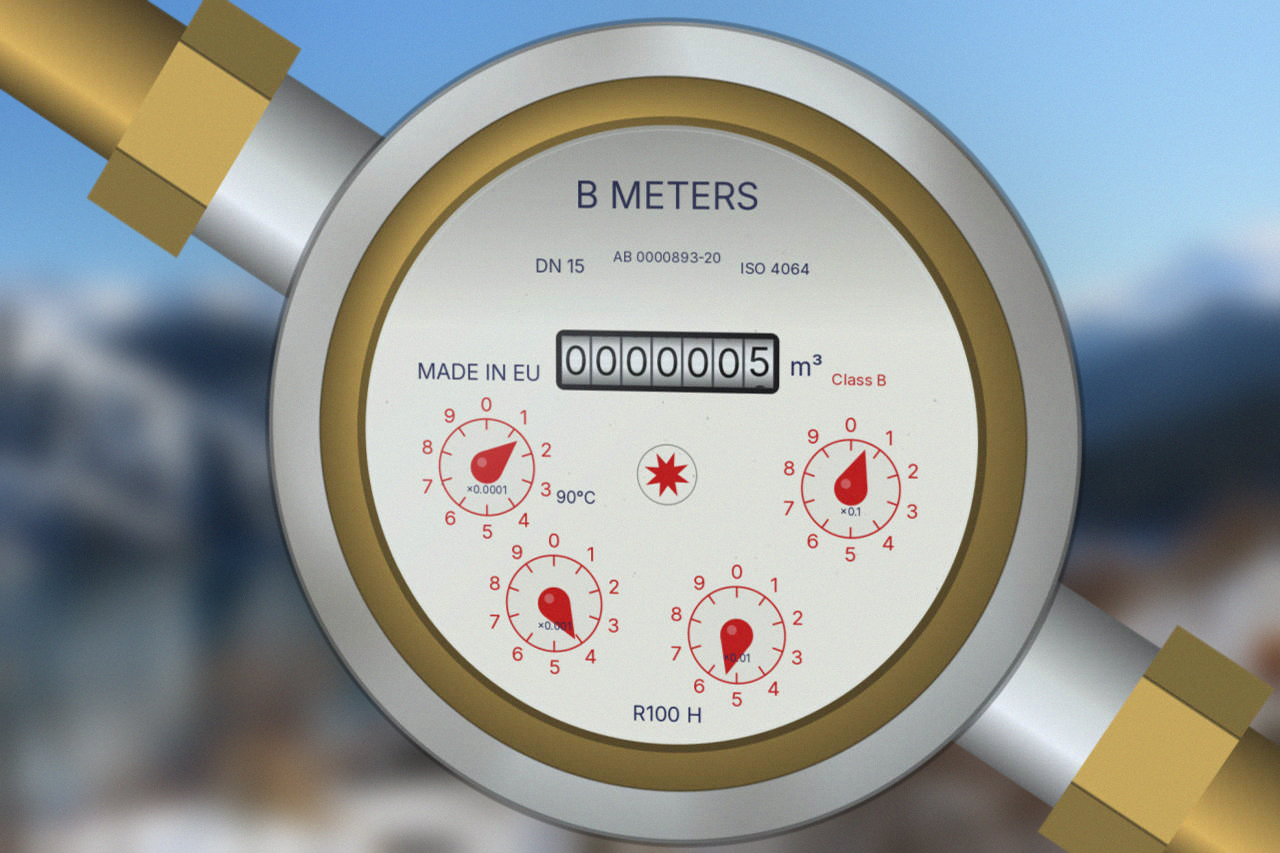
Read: 5.0541 (m³)
